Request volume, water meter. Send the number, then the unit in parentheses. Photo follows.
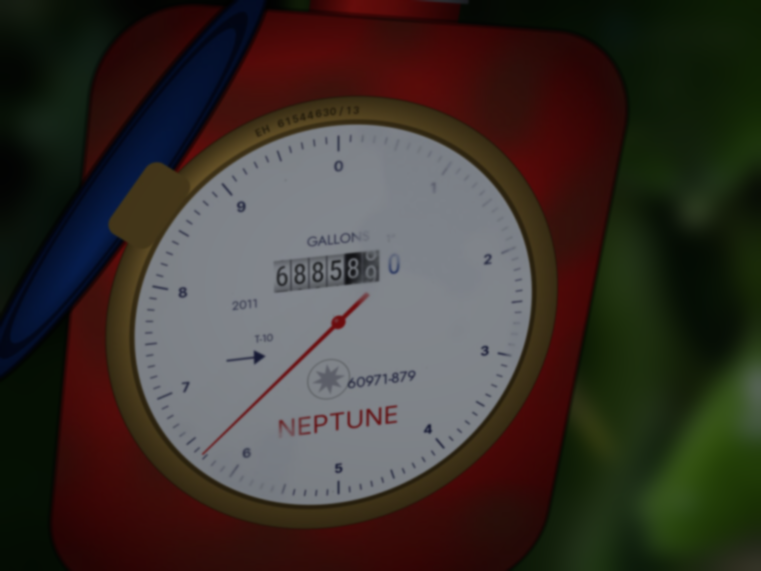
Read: 6885886.3 (gal)
